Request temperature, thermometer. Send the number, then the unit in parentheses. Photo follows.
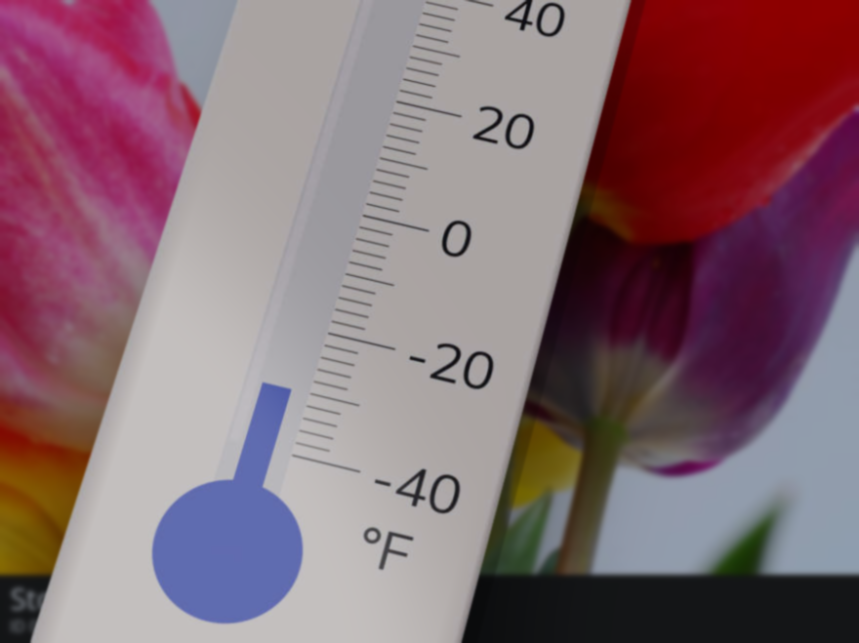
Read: -30 (°F)
